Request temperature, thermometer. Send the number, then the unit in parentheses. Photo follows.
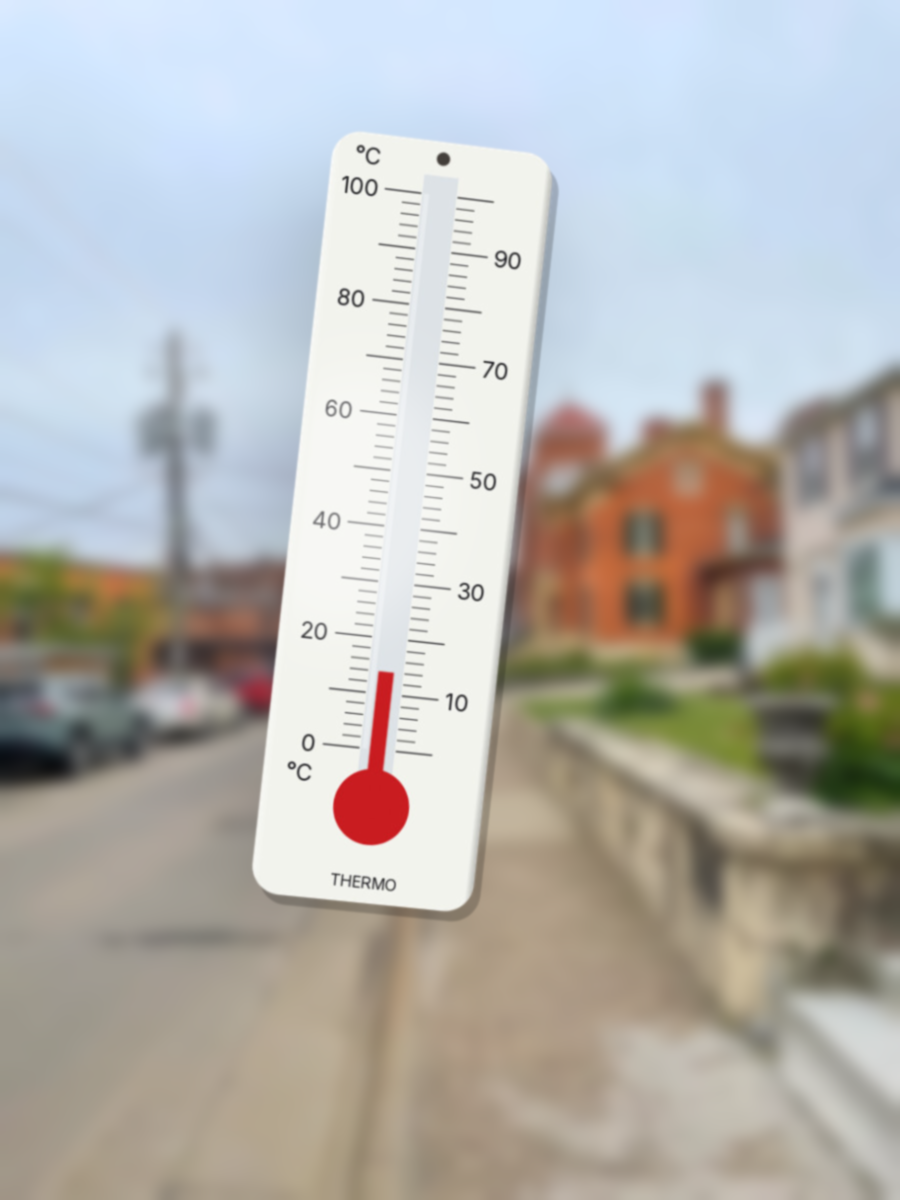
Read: 14 (°C)
